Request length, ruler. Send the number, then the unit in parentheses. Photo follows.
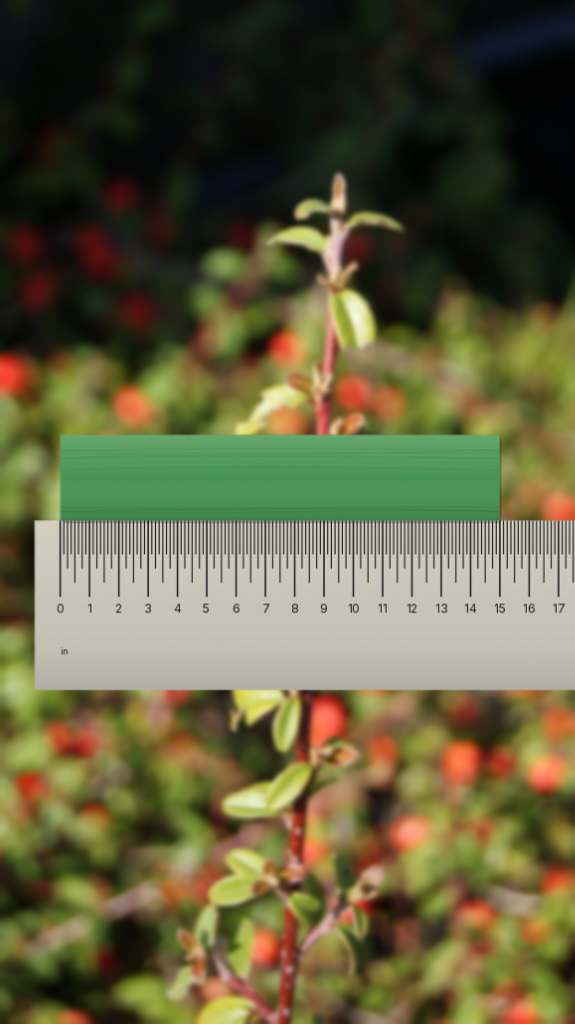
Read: 15 (in)
